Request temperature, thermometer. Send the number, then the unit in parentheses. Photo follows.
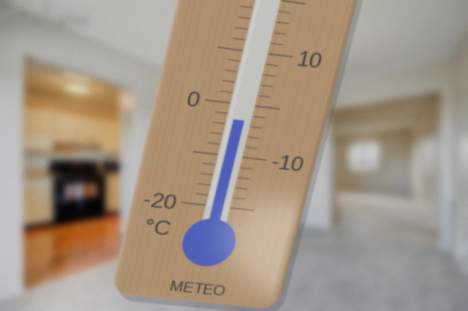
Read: -3 (°C)
